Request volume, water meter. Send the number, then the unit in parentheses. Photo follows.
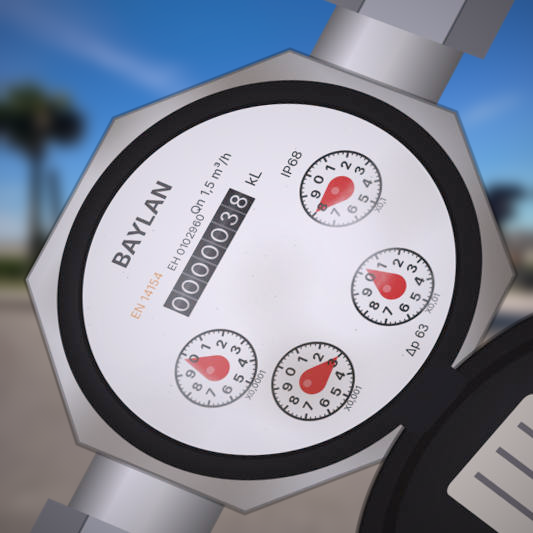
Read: 38.8029 (kL)
